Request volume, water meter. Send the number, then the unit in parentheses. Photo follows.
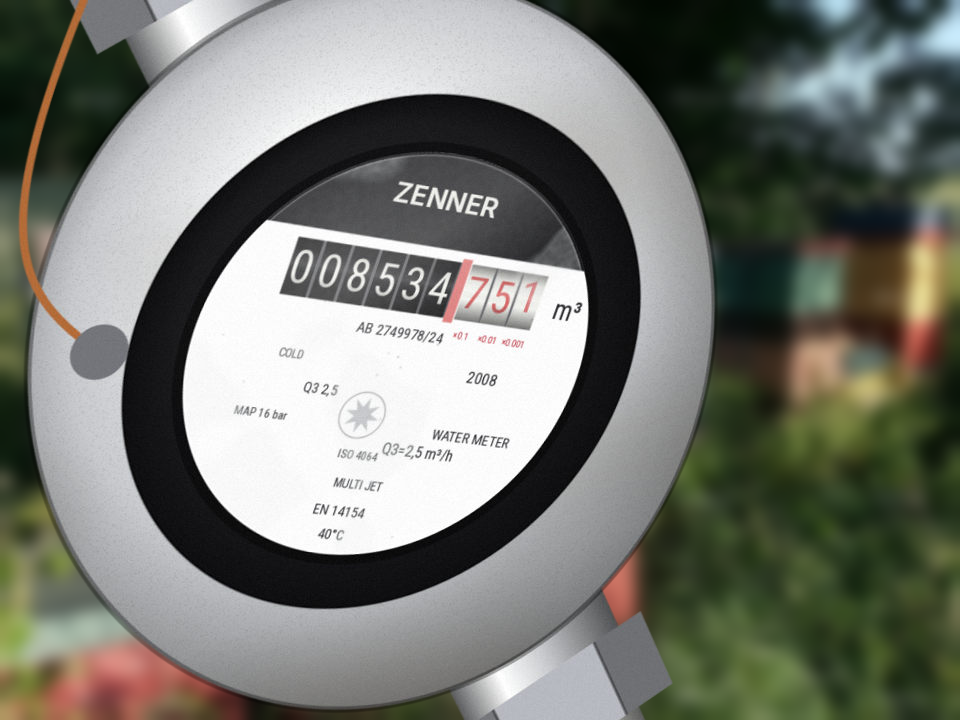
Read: 8534.751 (m³)
